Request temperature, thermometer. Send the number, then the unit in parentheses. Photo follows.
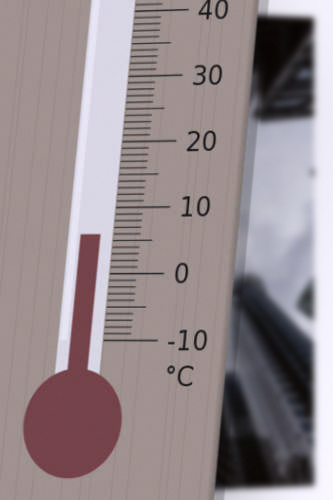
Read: 6 (°C)
